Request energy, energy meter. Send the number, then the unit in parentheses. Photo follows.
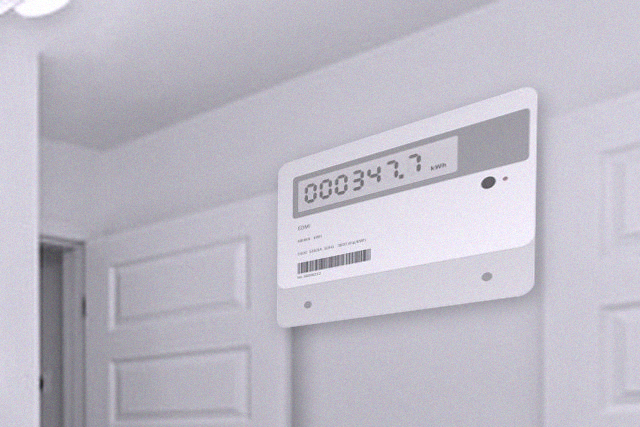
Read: 347.7 (kWh)
